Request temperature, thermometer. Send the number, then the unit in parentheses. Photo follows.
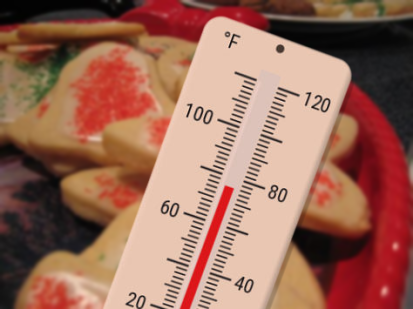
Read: 76 (°F)
